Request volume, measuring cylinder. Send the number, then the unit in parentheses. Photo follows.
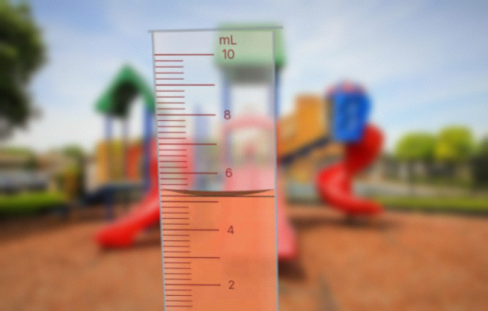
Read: 5.2 (mL)
